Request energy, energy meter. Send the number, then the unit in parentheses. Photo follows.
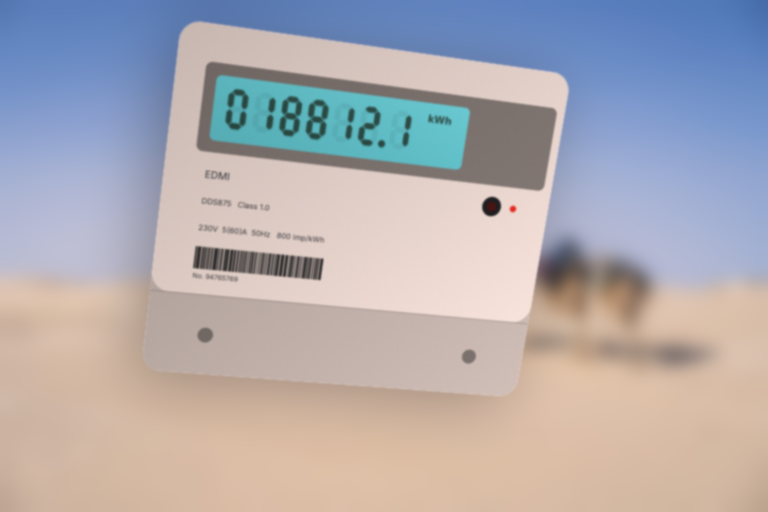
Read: 18812.1 (kWh)
